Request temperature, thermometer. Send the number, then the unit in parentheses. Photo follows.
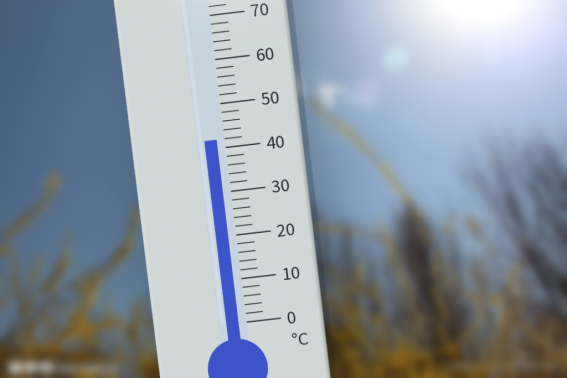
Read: 42 (°C)
